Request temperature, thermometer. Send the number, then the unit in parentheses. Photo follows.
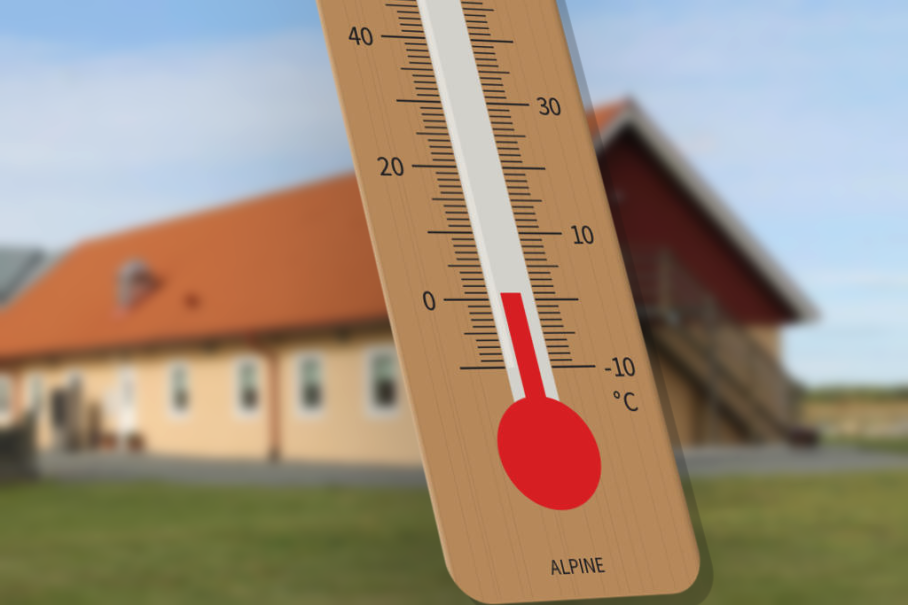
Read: 1 (°C)
